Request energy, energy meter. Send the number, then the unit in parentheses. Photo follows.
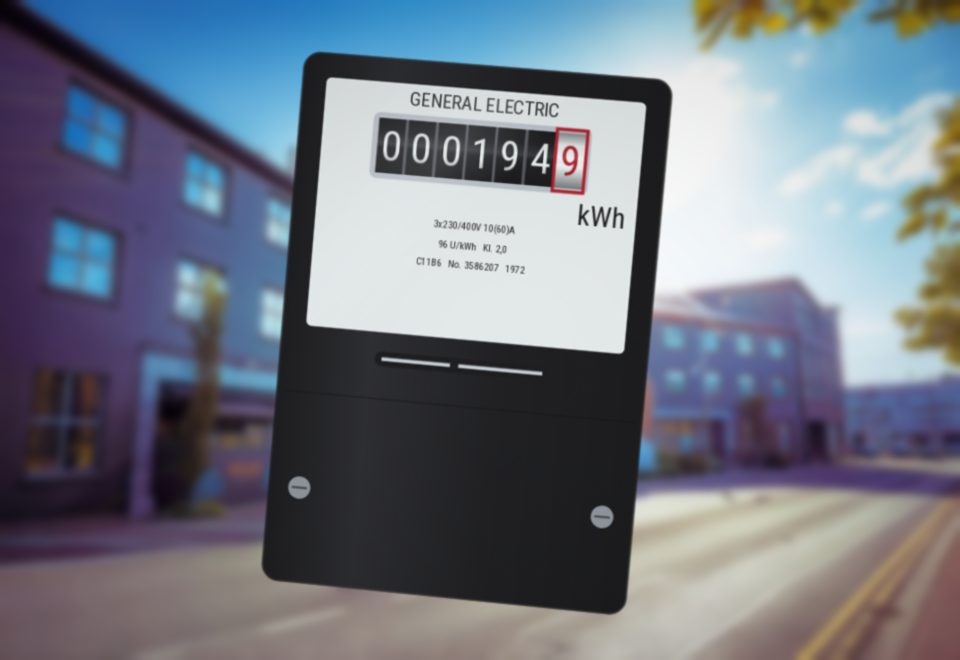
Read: 194.9 (kWh)
